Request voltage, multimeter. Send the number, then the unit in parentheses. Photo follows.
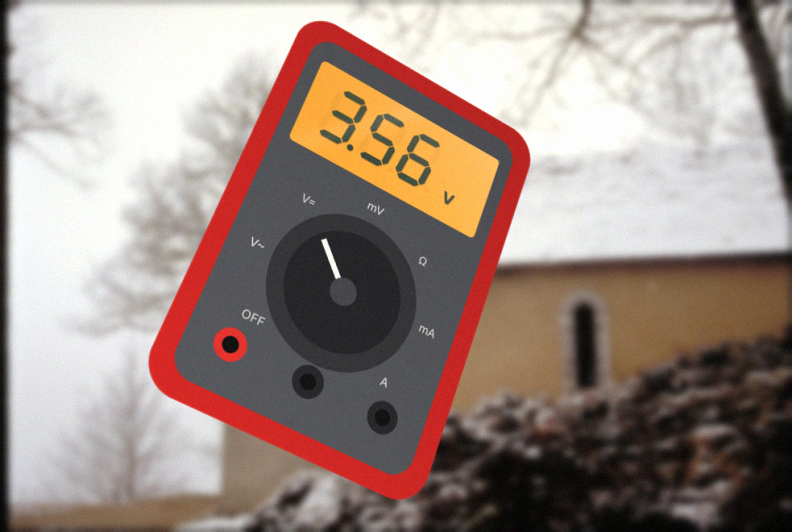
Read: 3.56 (V)
